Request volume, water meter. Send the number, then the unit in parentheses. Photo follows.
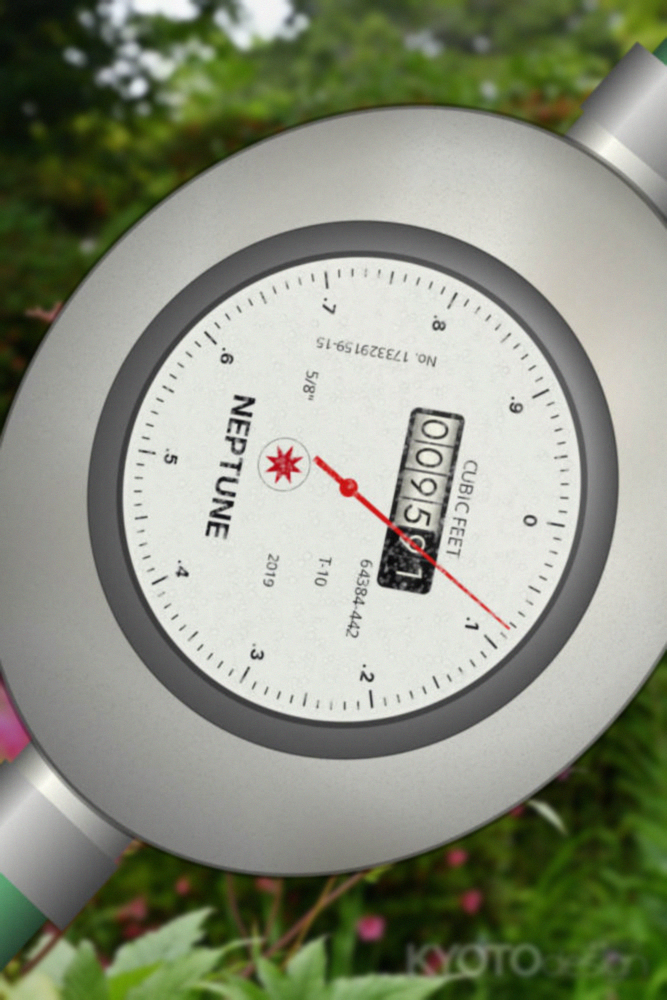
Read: 9591.08 (ft³)
